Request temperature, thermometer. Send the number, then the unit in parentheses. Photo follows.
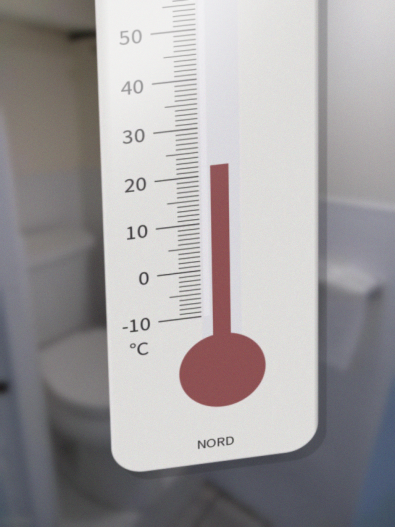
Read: 22 (°C)
